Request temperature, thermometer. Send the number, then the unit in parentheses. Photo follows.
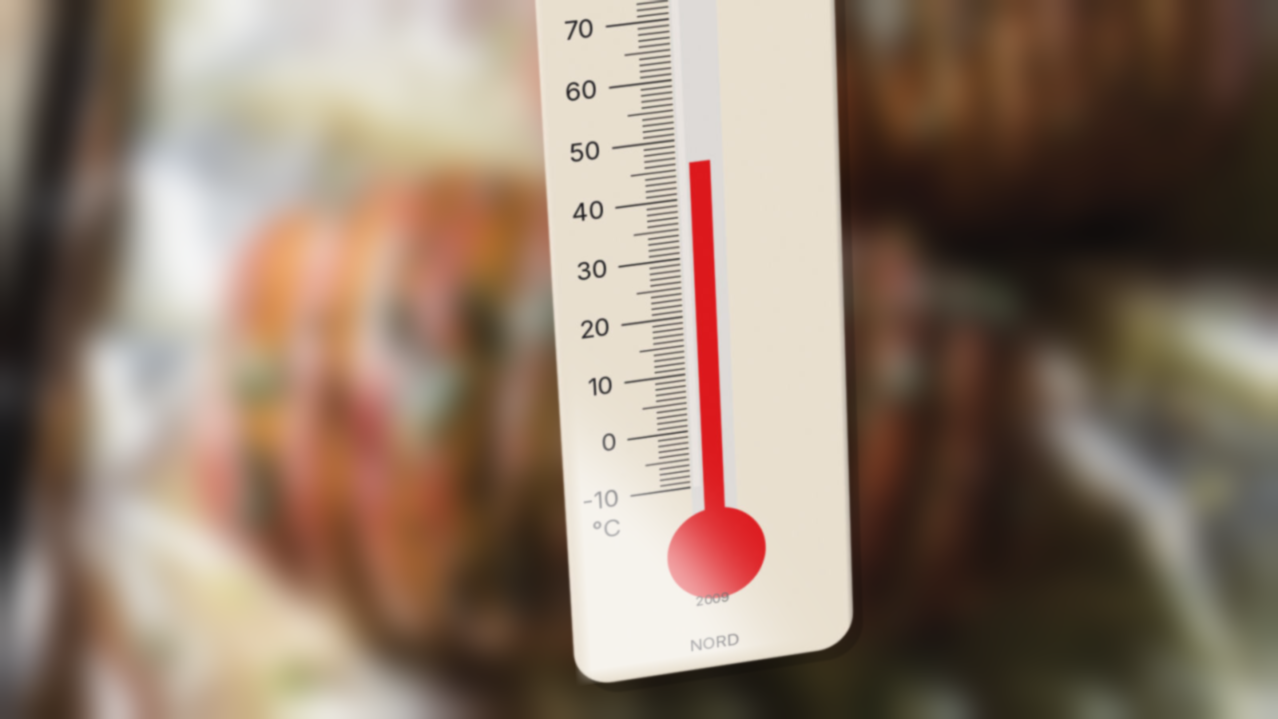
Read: 46 (°C)
